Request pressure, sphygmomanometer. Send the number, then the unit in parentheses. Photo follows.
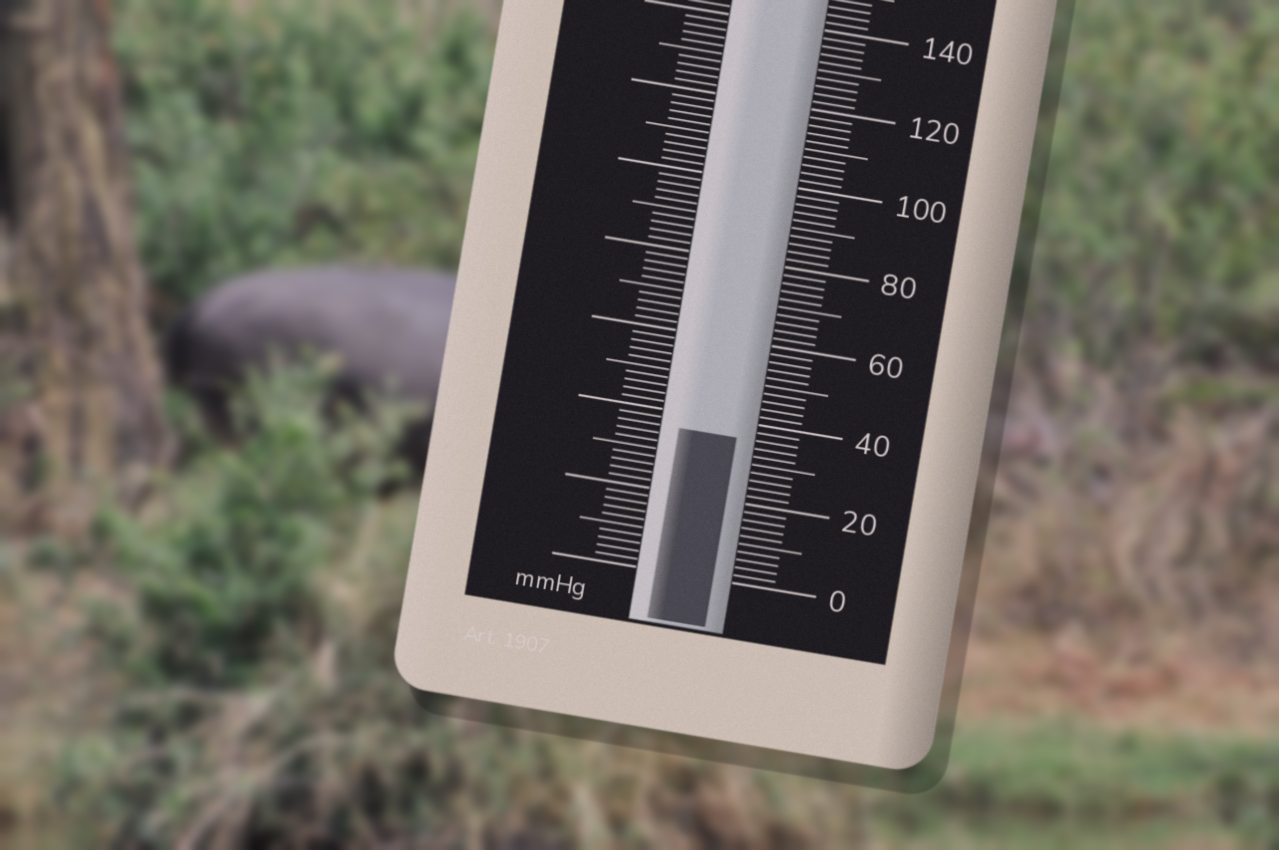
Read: 36 (mmHg)
